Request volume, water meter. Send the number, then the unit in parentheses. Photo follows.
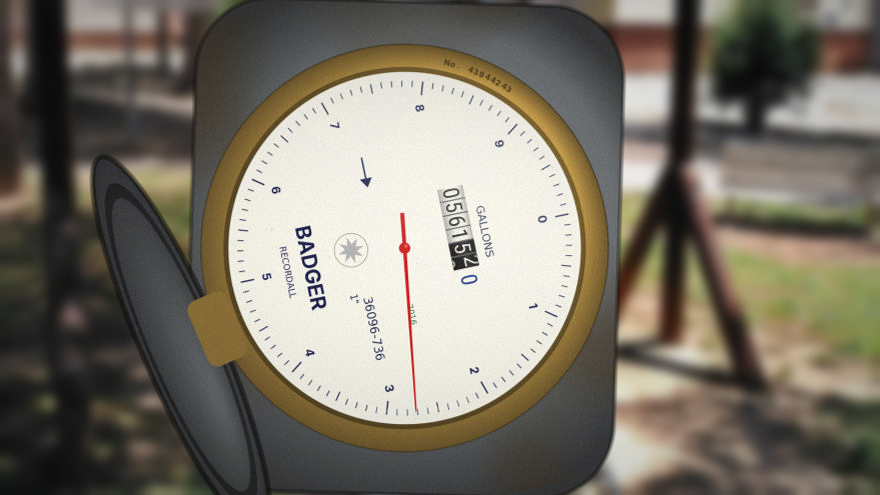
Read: 561522.7 (gal)
